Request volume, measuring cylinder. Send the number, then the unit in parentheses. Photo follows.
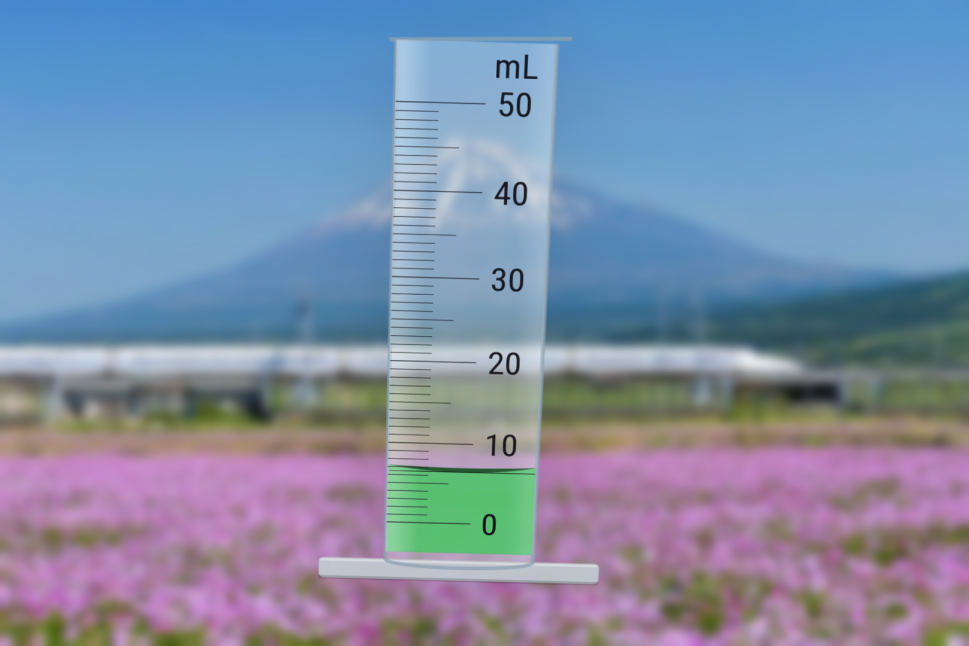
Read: 6.5 (mL)
